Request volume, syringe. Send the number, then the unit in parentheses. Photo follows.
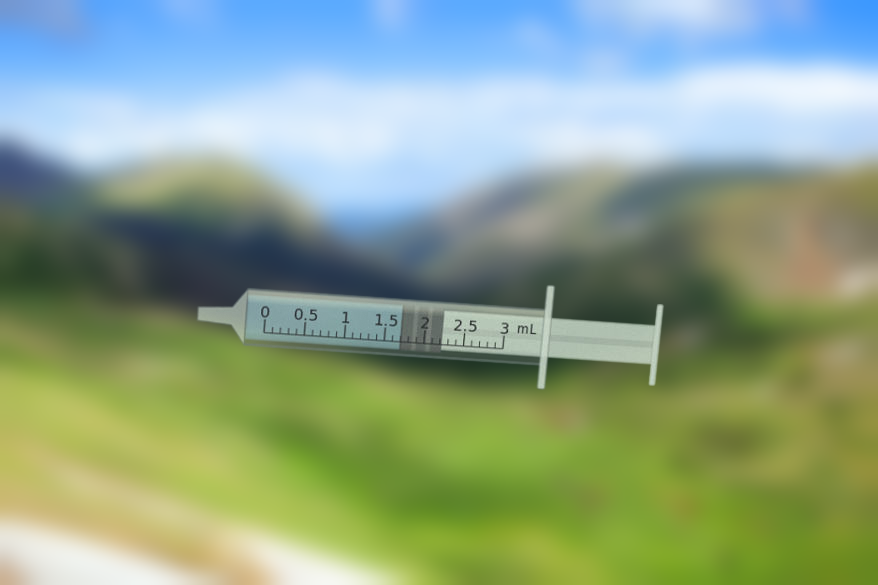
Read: 1.7 (mL)
